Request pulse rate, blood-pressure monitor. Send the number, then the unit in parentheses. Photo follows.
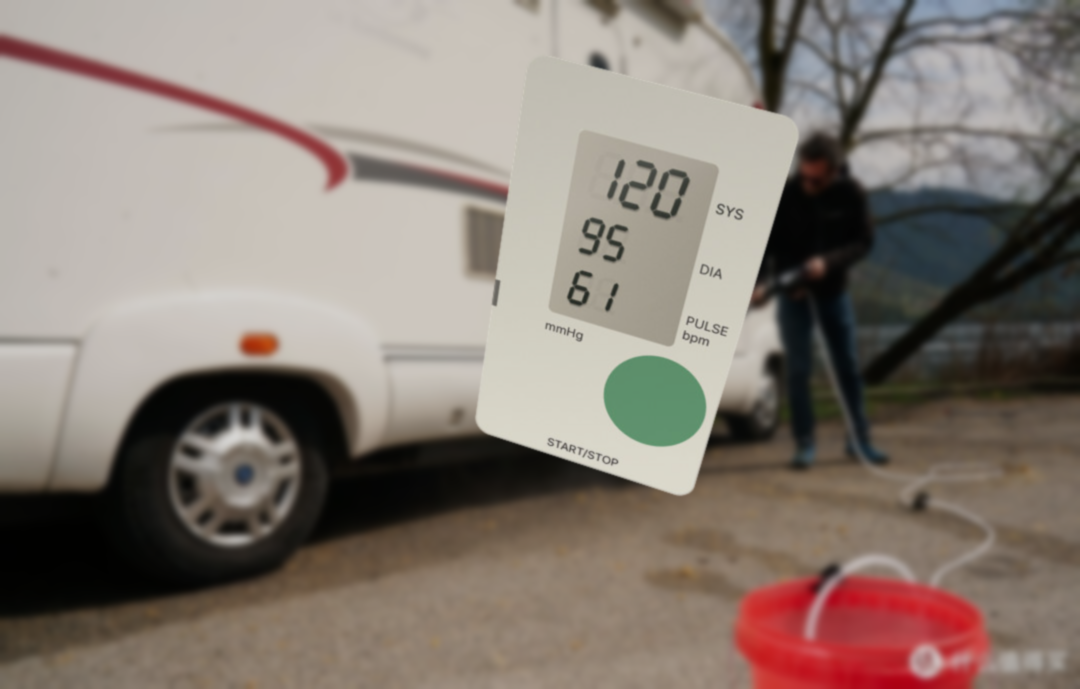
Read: 61 (bpm)
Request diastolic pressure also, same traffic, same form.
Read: 95 (mmHg)
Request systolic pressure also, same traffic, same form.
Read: 120 (mmHg)
